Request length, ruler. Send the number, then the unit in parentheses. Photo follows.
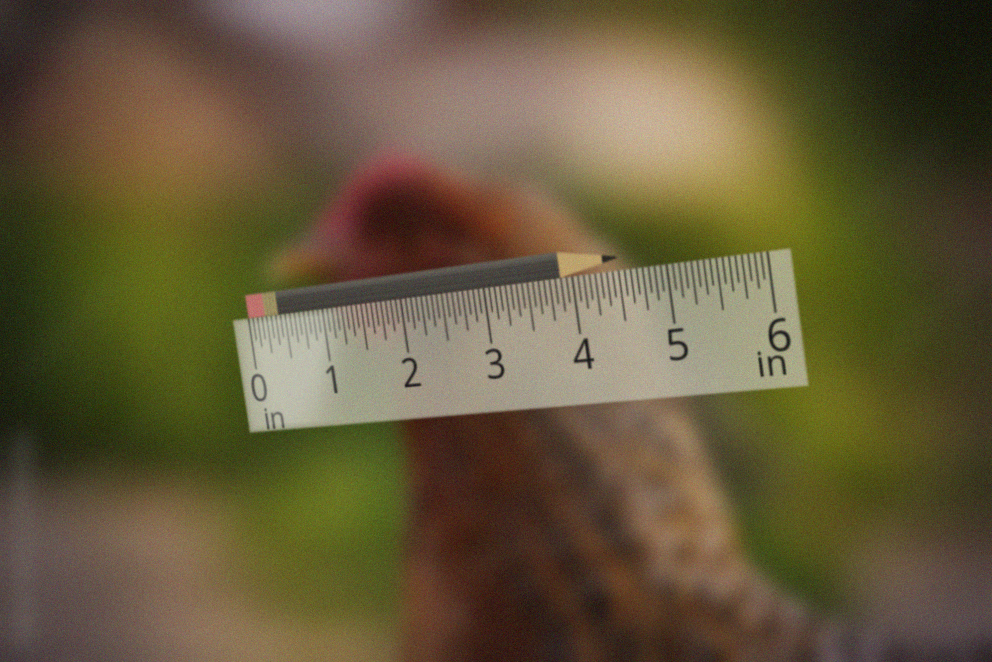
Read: 4.5 (in)
